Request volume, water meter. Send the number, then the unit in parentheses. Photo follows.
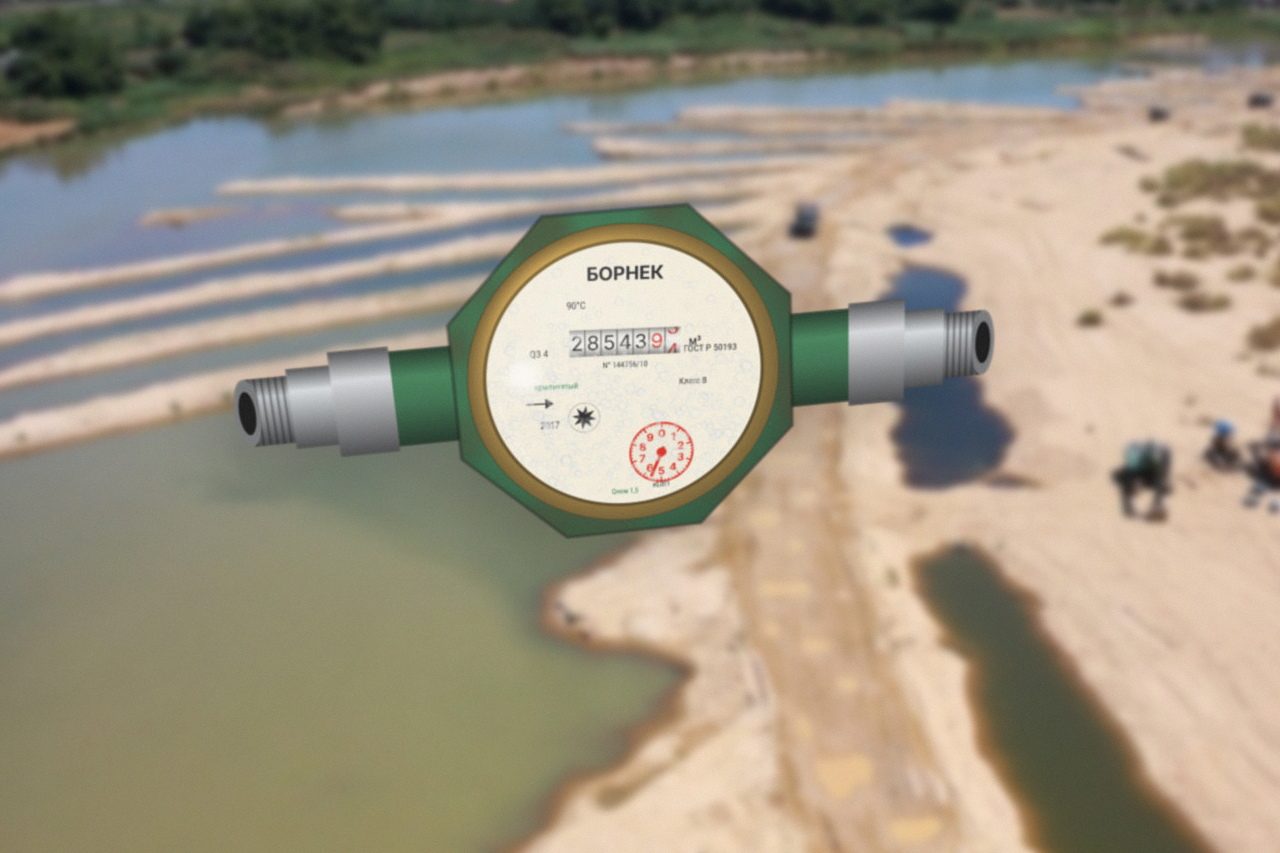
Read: 28543.935 (m³)
